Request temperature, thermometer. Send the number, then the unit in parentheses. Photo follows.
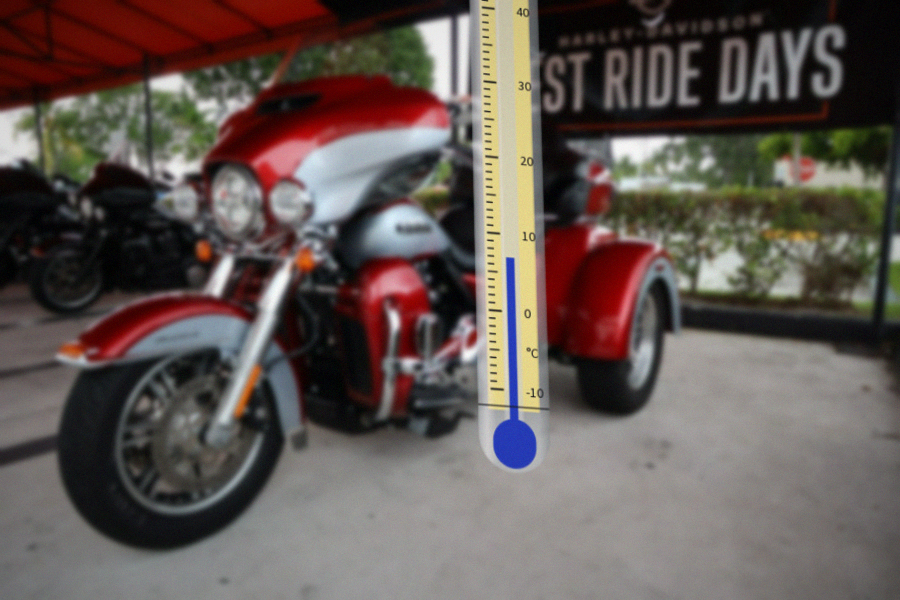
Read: 7 (°C)
